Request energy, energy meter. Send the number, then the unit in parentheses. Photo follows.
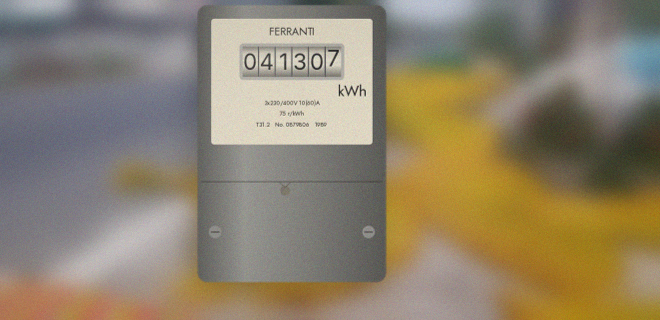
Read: 41307 (kWh)
